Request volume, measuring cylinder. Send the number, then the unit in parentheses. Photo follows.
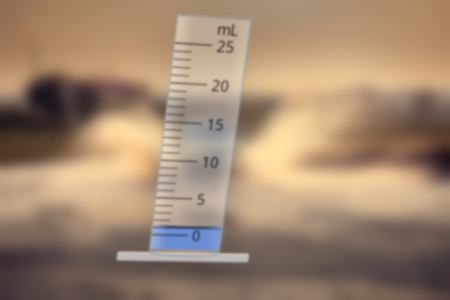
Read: 1 (mL)
